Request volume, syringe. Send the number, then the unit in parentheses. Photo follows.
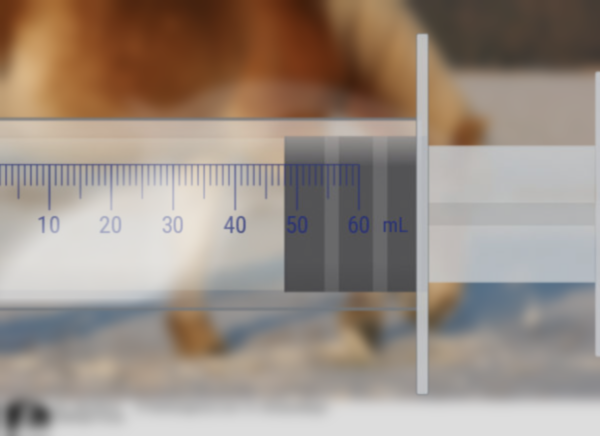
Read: 48 (mL)
